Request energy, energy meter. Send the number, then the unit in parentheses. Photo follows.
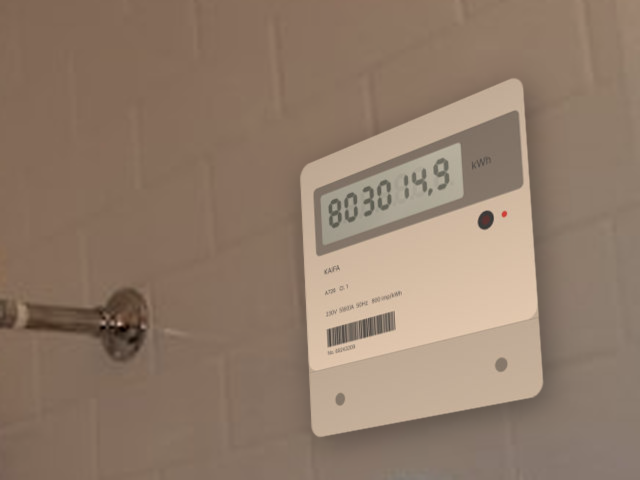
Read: 803014.9 (kWh)
